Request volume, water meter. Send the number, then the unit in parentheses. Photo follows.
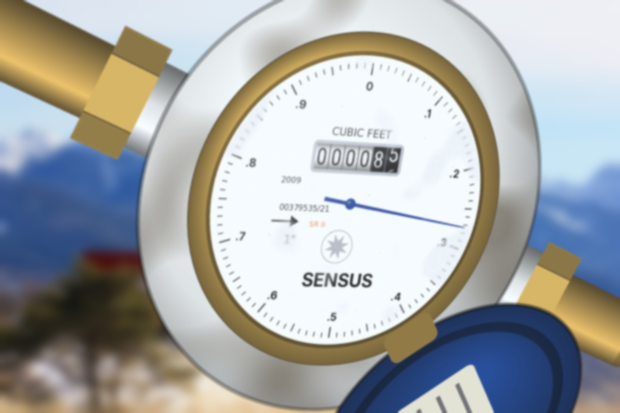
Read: 85.27 (ft³)
